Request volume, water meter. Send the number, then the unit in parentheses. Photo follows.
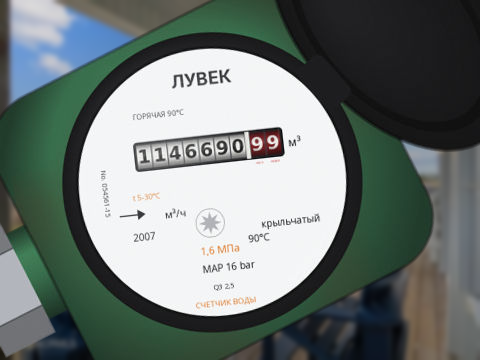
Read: 1146690.99 (m³)
